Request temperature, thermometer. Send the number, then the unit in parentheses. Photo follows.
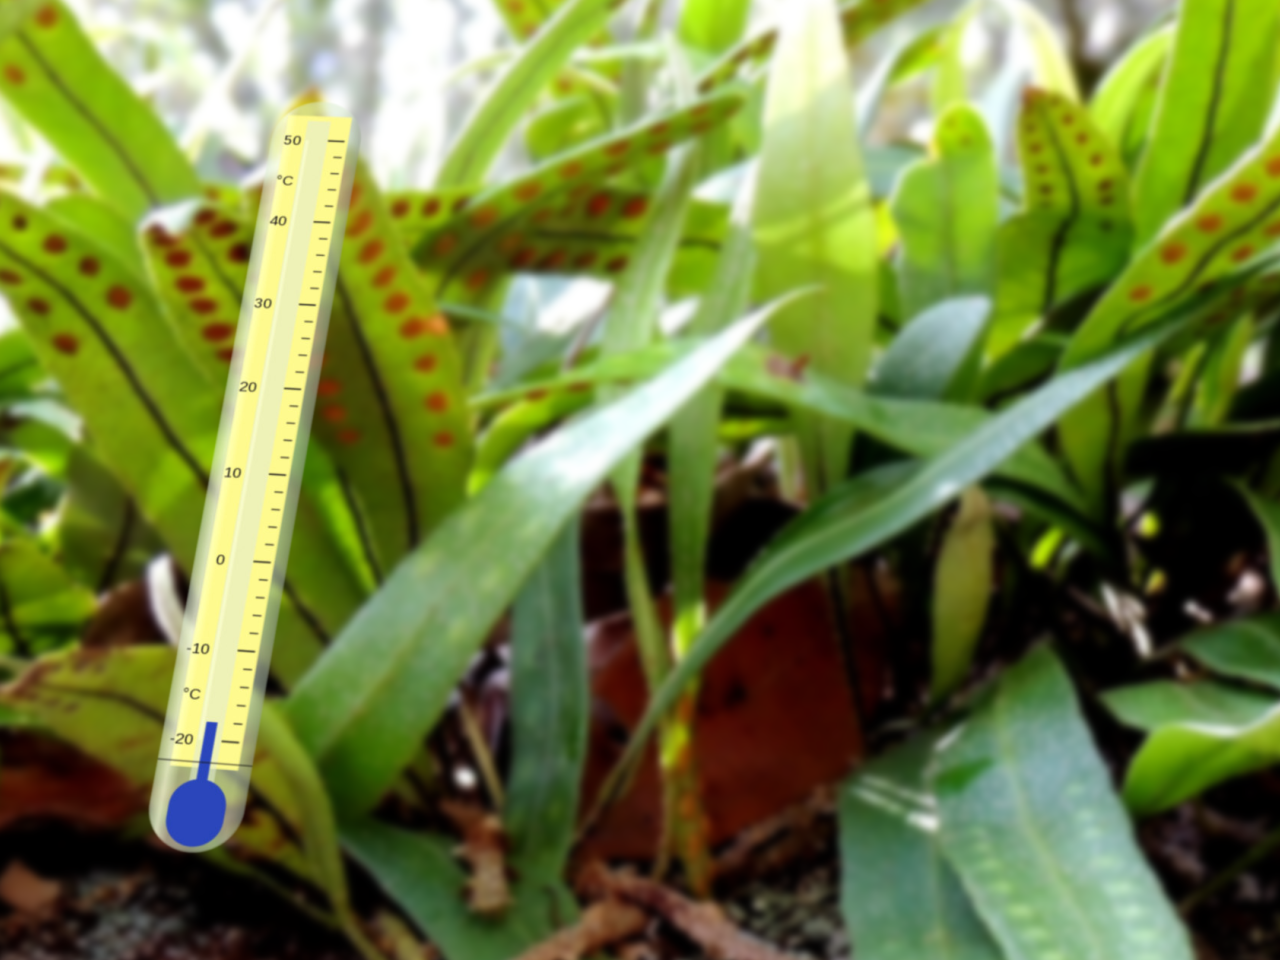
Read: -18 (°C)
